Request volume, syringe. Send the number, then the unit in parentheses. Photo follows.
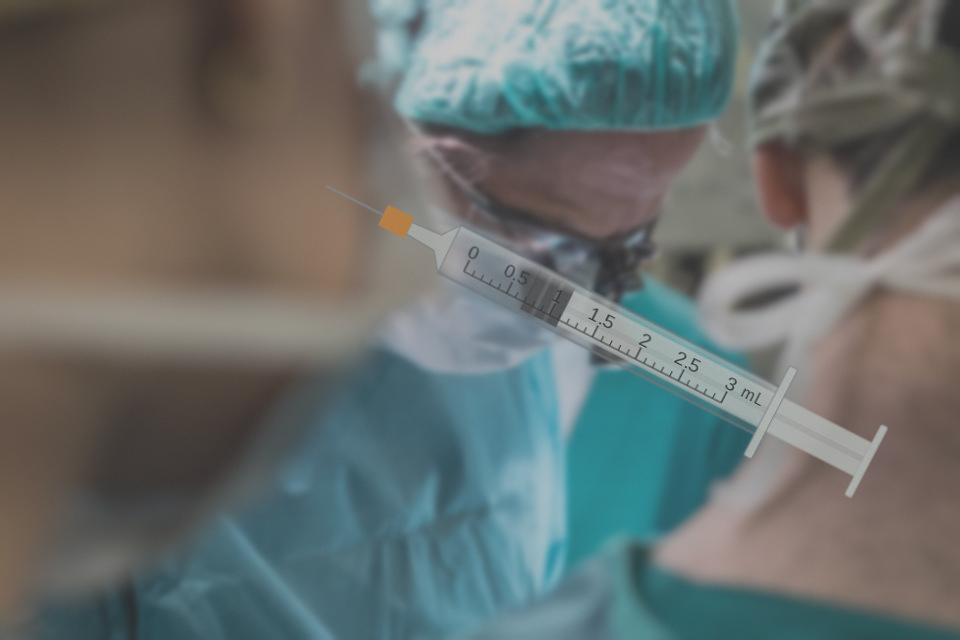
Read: 0.7 (mL)
